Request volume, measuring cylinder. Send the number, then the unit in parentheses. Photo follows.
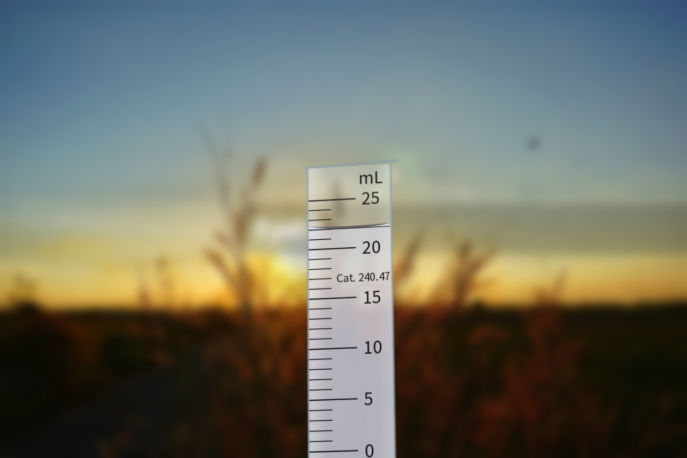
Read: 22 (mL)
